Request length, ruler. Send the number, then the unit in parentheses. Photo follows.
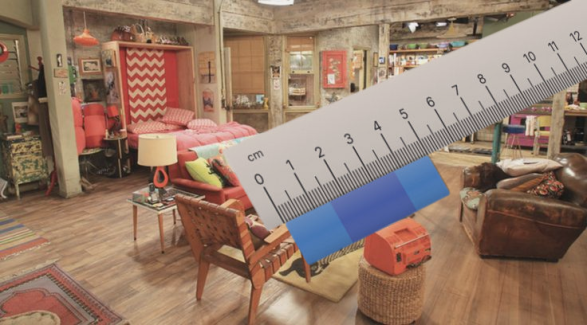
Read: 5 (cm)
